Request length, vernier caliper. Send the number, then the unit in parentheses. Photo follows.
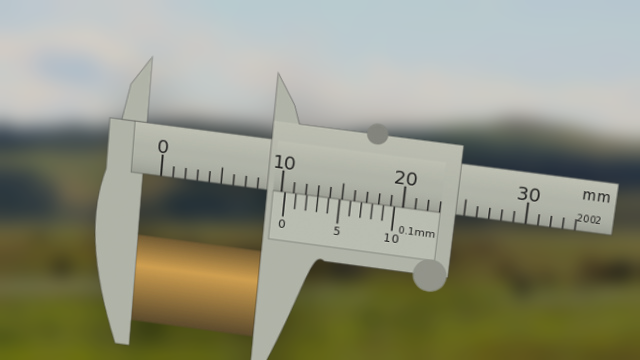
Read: 10.3 (mm)
